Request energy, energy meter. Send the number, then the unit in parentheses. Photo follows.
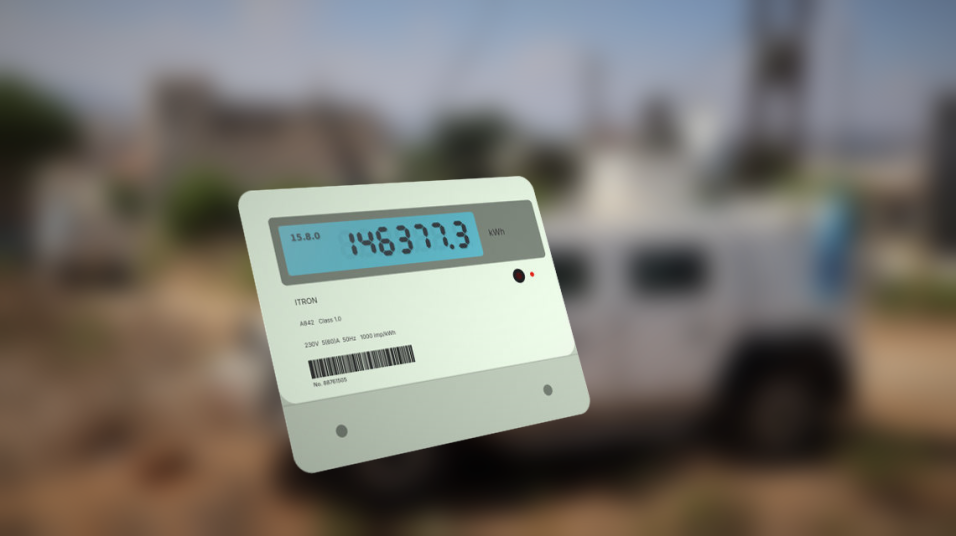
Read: 146377.3 (kWh)
